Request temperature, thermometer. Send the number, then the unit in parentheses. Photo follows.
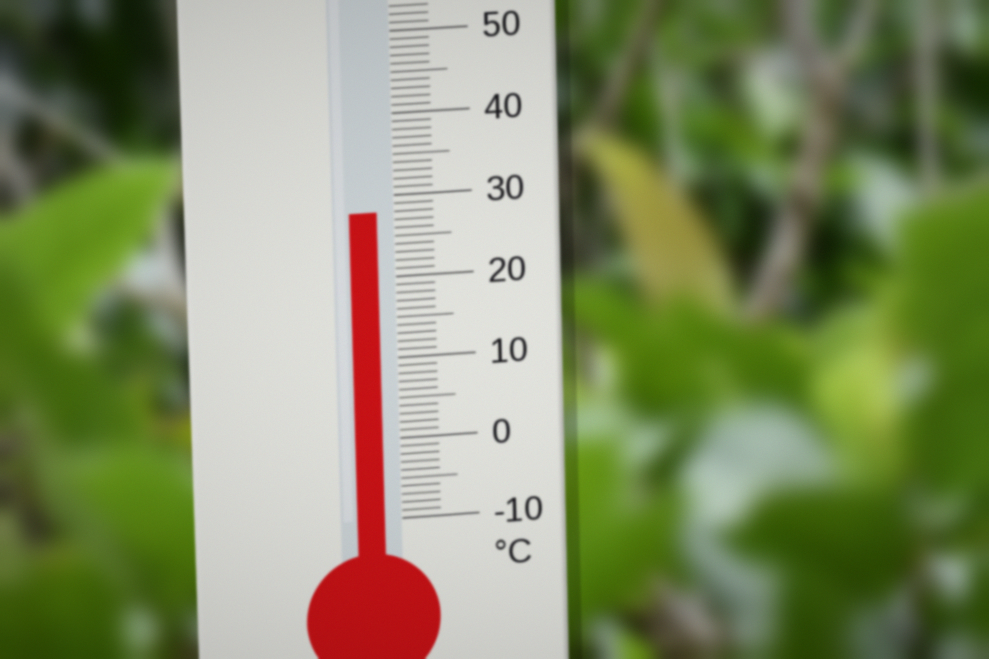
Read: 28 (°C)
